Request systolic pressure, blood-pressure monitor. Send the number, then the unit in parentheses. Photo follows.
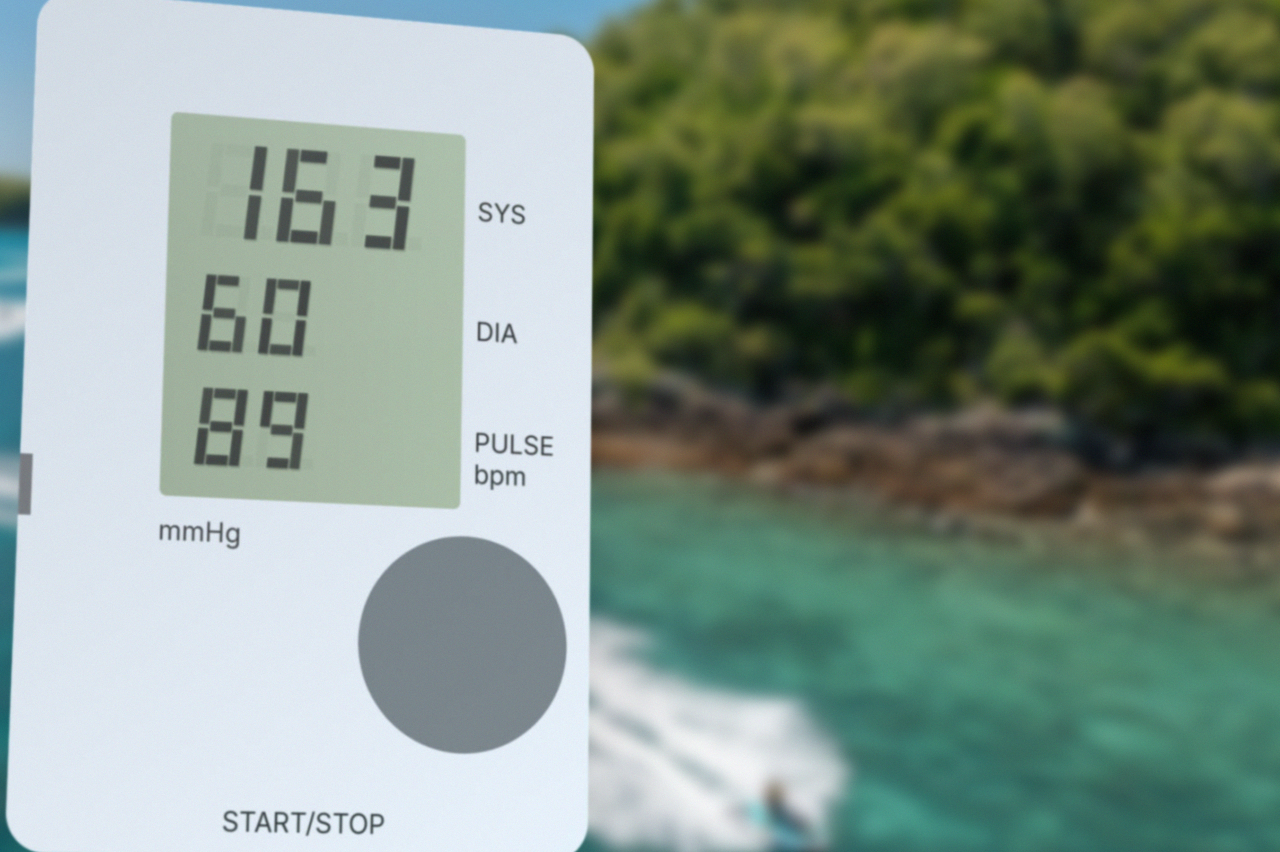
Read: 163 (mmHg)
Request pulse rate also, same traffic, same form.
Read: 89 (bpm)
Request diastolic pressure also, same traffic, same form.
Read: 60 (mmHg)
